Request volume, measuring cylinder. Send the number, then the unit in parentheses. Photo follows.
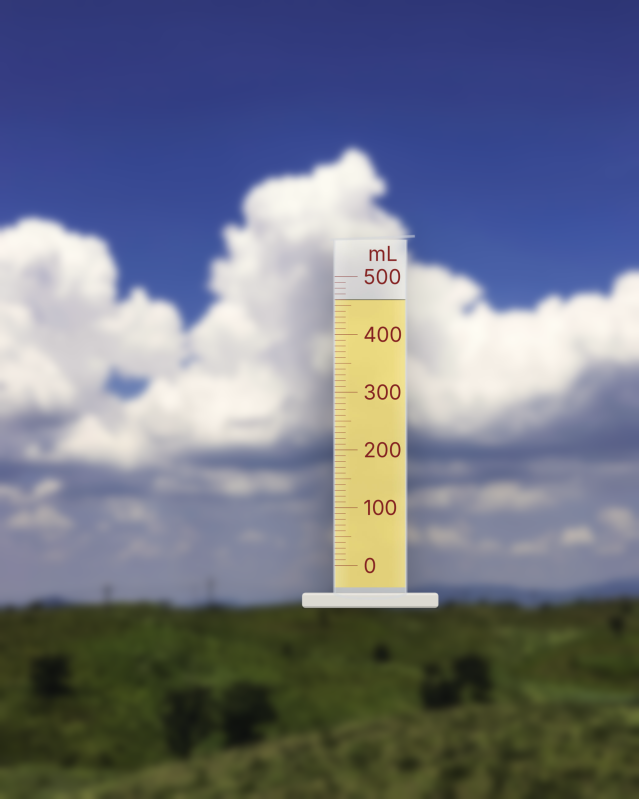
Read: 460 (mL)
